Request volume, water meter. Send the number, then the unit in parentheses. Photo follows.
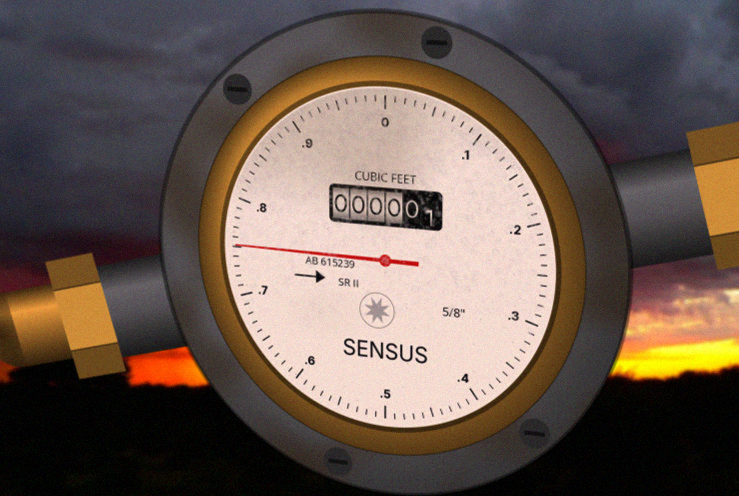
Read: 0.75 (ft³)
